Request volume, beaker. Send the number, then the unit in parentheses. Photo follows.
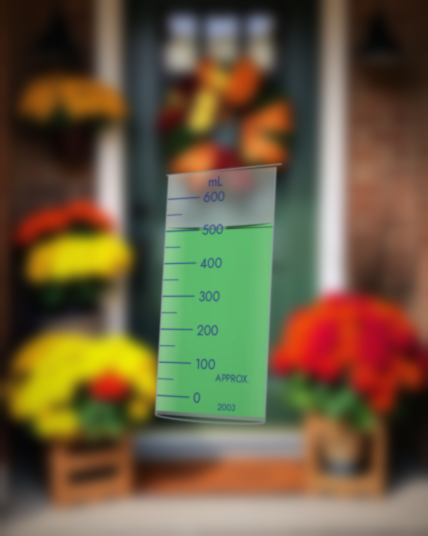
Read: 500 (mL)
